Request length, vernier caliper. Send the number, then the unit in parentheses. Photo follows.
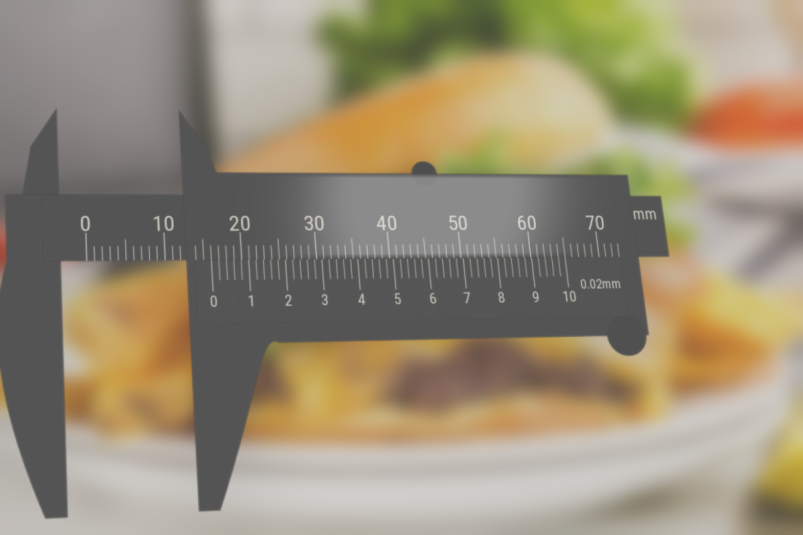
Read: 16.0 (mm)
